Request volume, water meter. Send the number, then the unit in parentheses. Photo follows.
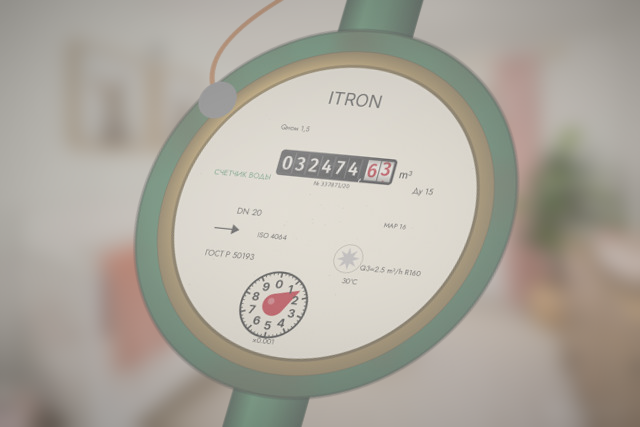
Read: 32474.631 (m³)
